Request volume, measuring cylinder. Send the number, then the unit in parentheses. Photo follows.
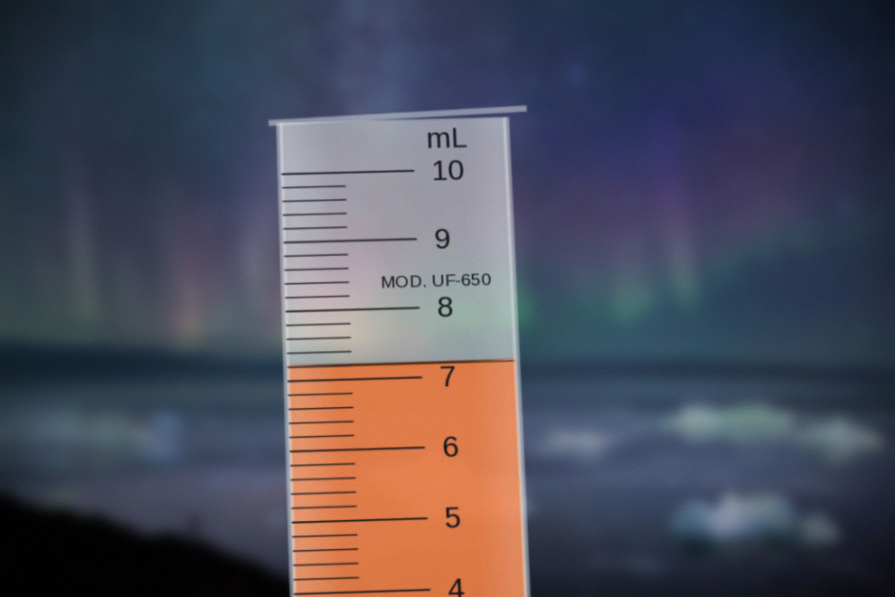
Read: 7.2 (mL)
